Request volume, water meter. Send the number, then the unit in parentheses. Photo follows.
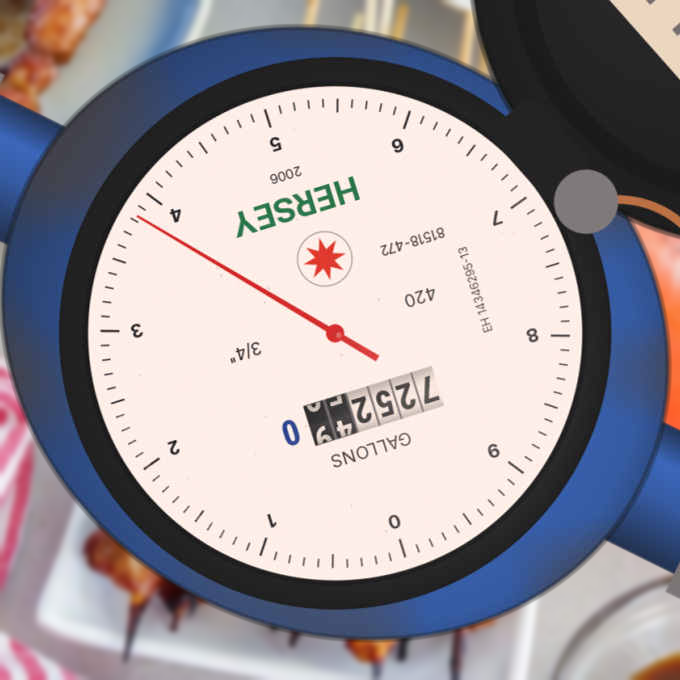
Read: 7252493.8 (gal)
